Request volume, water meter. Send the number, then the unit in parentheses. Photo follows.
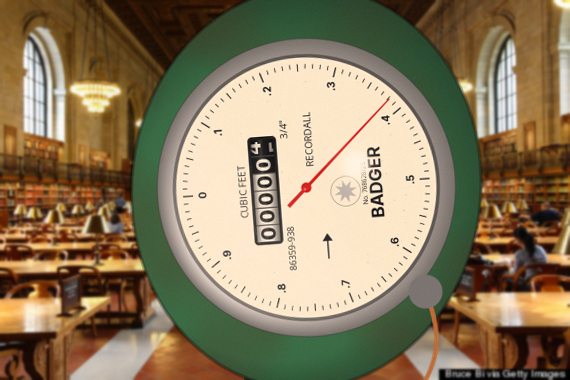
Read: 4.38 (ft³)
